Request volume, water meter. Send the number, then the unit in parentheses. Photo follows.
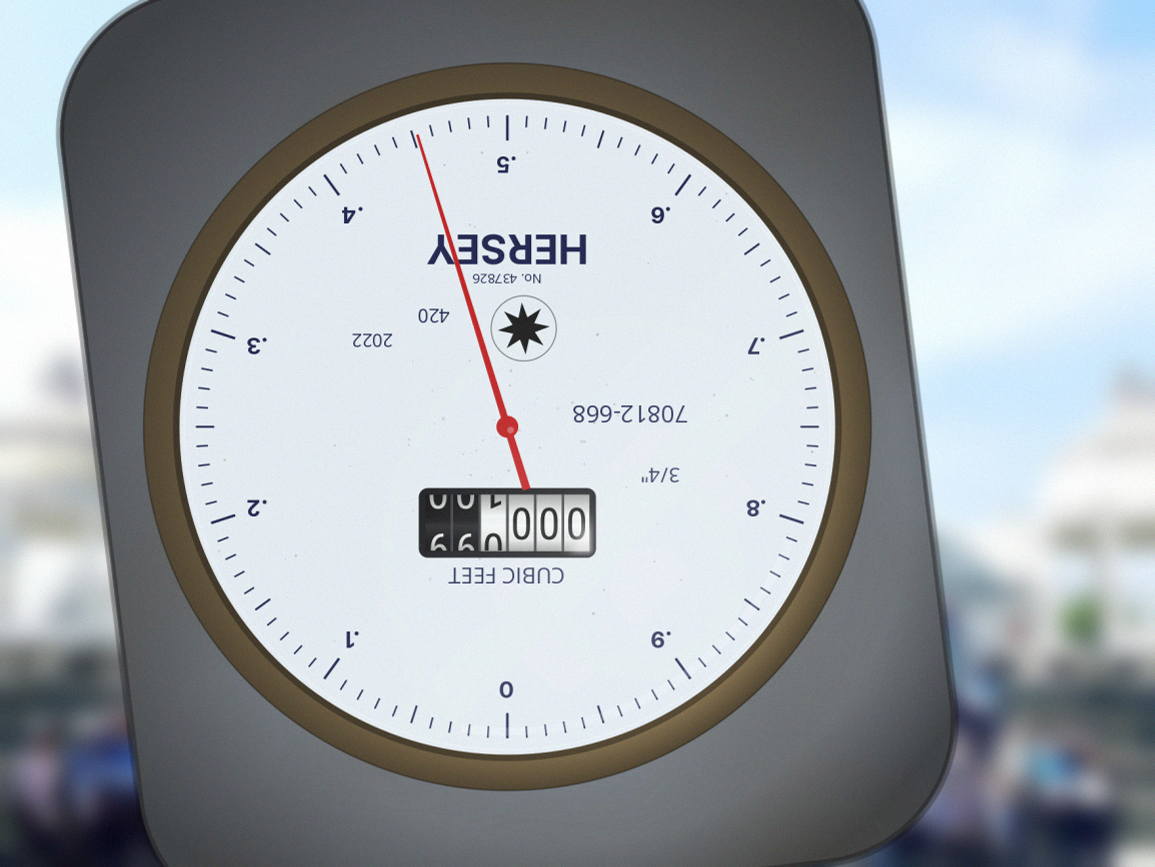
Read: 99.45 (ft³)
